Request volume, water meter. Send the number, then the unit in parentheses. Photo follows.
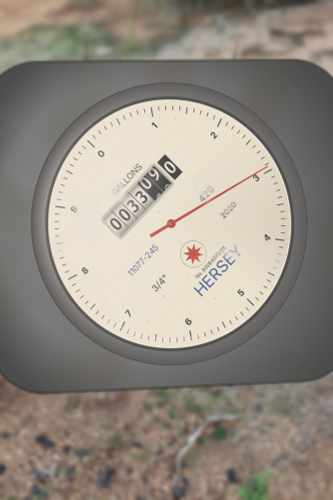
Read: 33092.9 (gal)
